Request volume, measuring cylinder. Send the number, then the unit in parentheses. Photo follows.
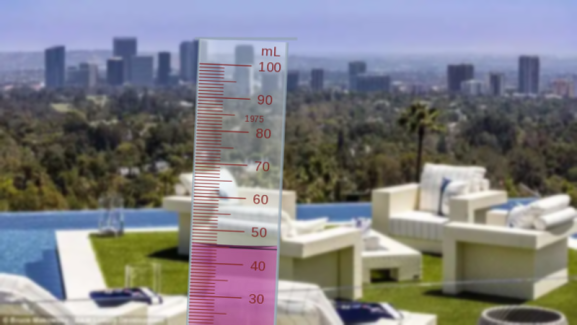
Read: 45 (mL)
